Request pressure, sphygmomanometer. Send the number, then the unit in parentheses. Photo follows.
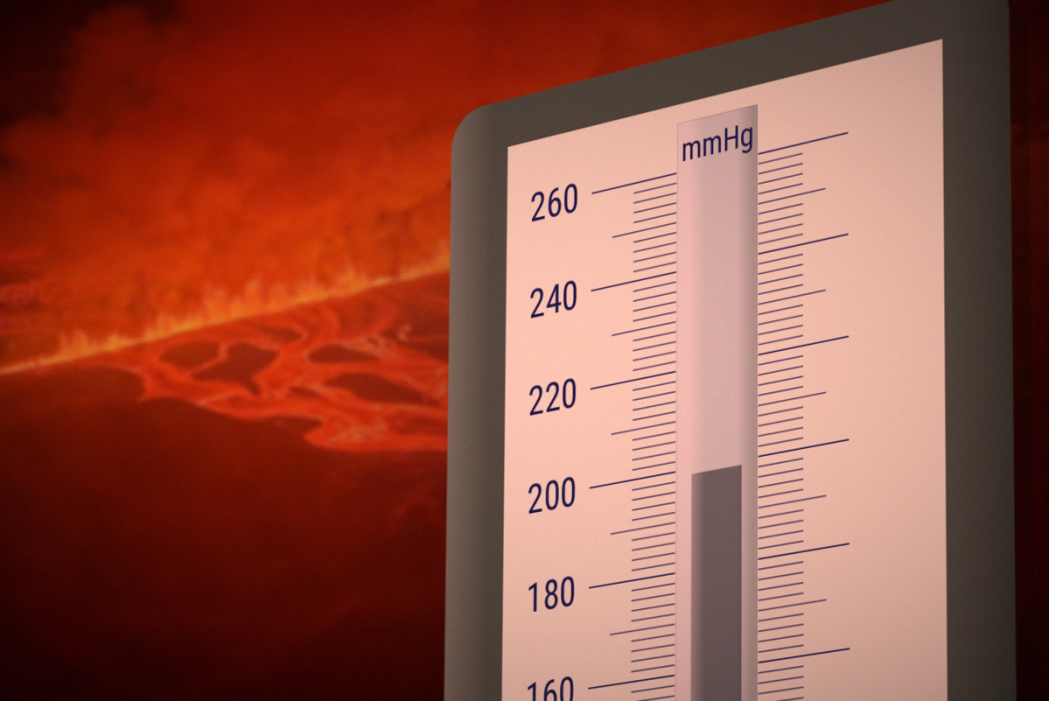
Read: 199 (mmHg)
